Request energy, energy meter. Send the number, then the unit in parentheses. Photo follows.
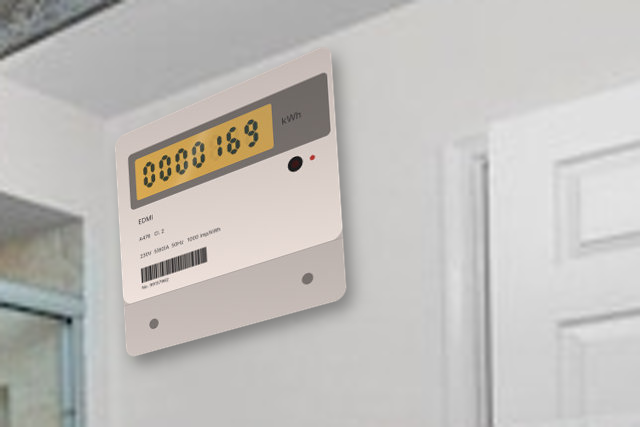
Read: 169 (kWh)
